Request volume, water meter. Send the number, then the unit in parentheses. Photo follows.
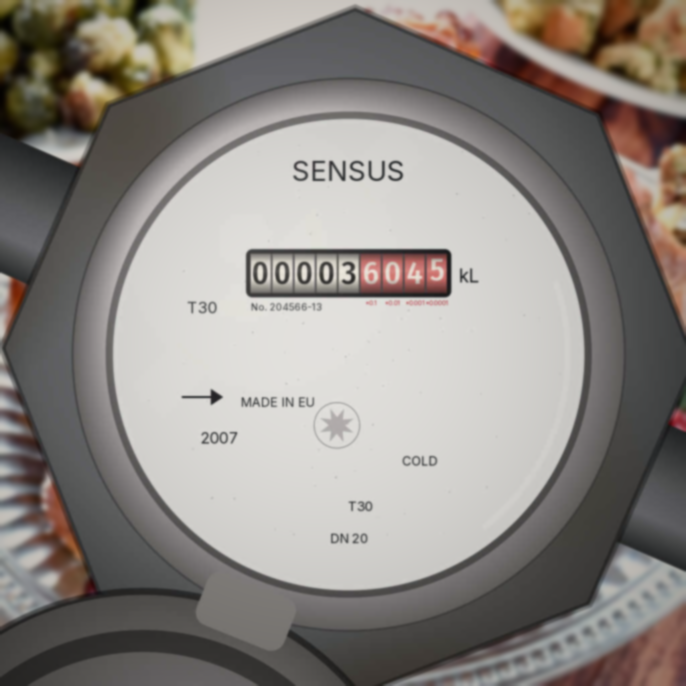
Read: 3.6045 (kL)
